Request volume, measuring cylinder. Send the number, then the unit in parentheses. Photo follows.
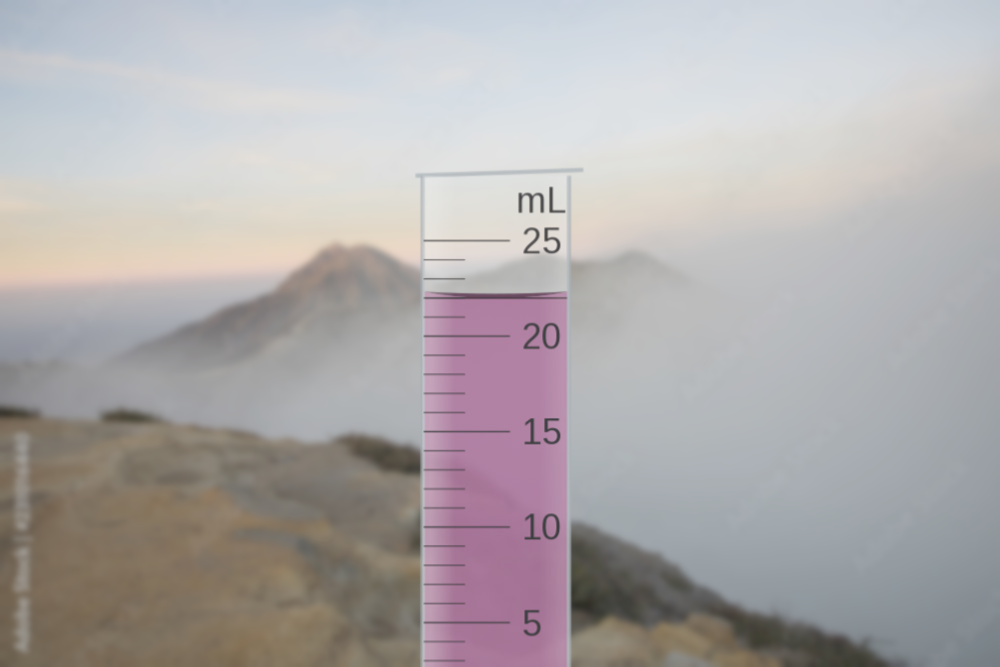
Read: 22 (mL)
